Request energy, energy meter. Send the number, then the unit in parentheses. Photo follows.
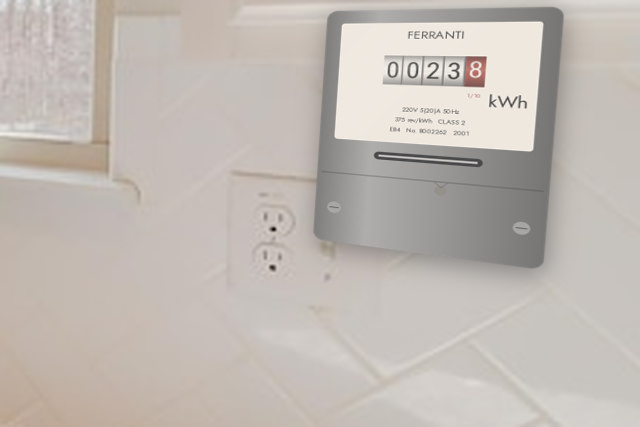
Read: 23.8 (kWh)
